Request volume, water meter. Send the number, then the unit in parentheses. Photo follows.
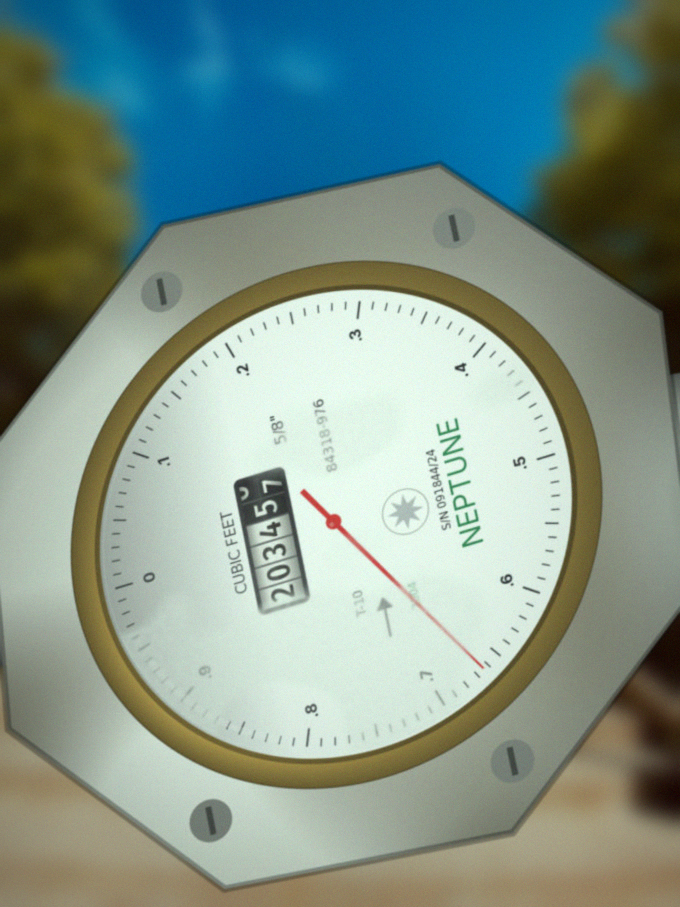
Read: 203456.66 (ft³)
